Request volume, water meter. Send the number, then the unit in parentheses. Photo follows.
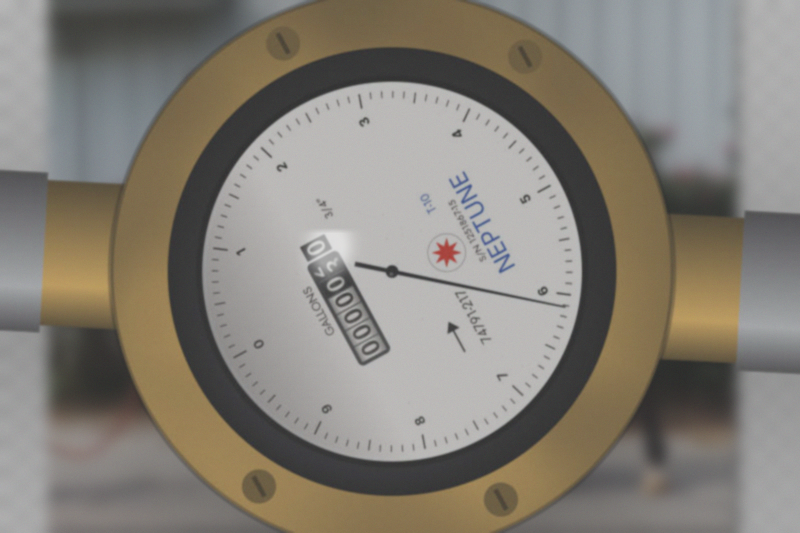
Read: 26.1 (gal)
